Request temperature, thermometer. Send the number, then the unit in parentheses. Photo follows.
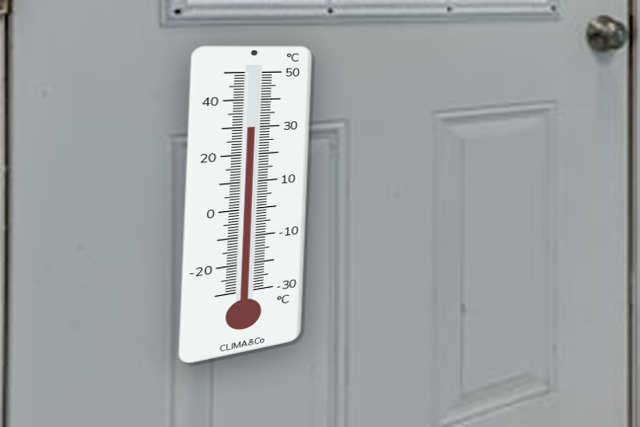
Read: 30 (°C)
